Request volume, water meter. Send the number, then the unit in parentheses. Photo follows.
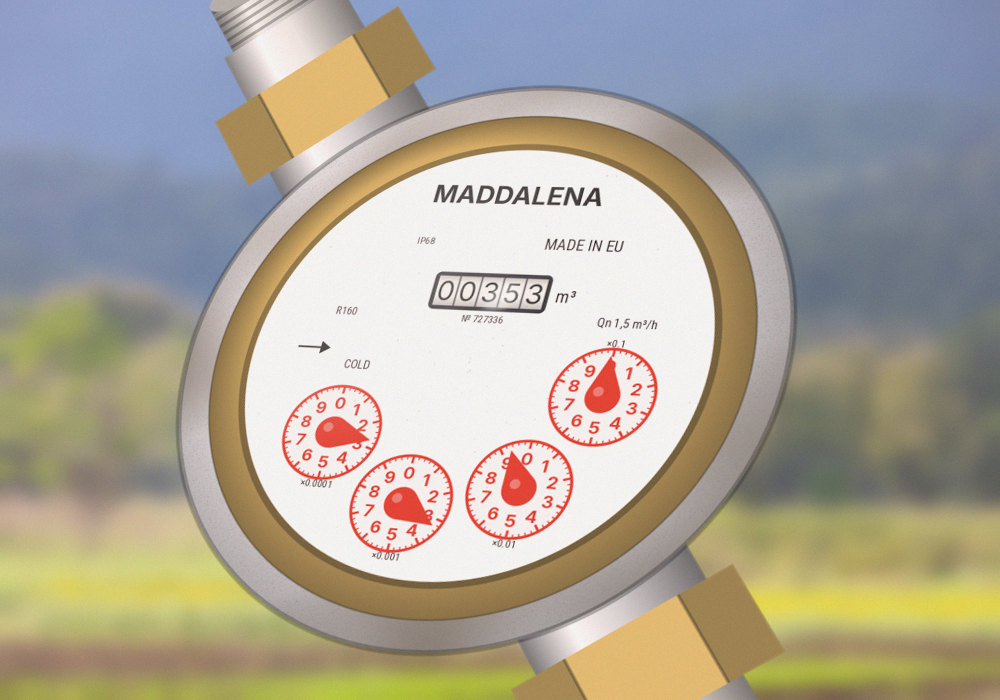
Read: 352.9932 (m³)
